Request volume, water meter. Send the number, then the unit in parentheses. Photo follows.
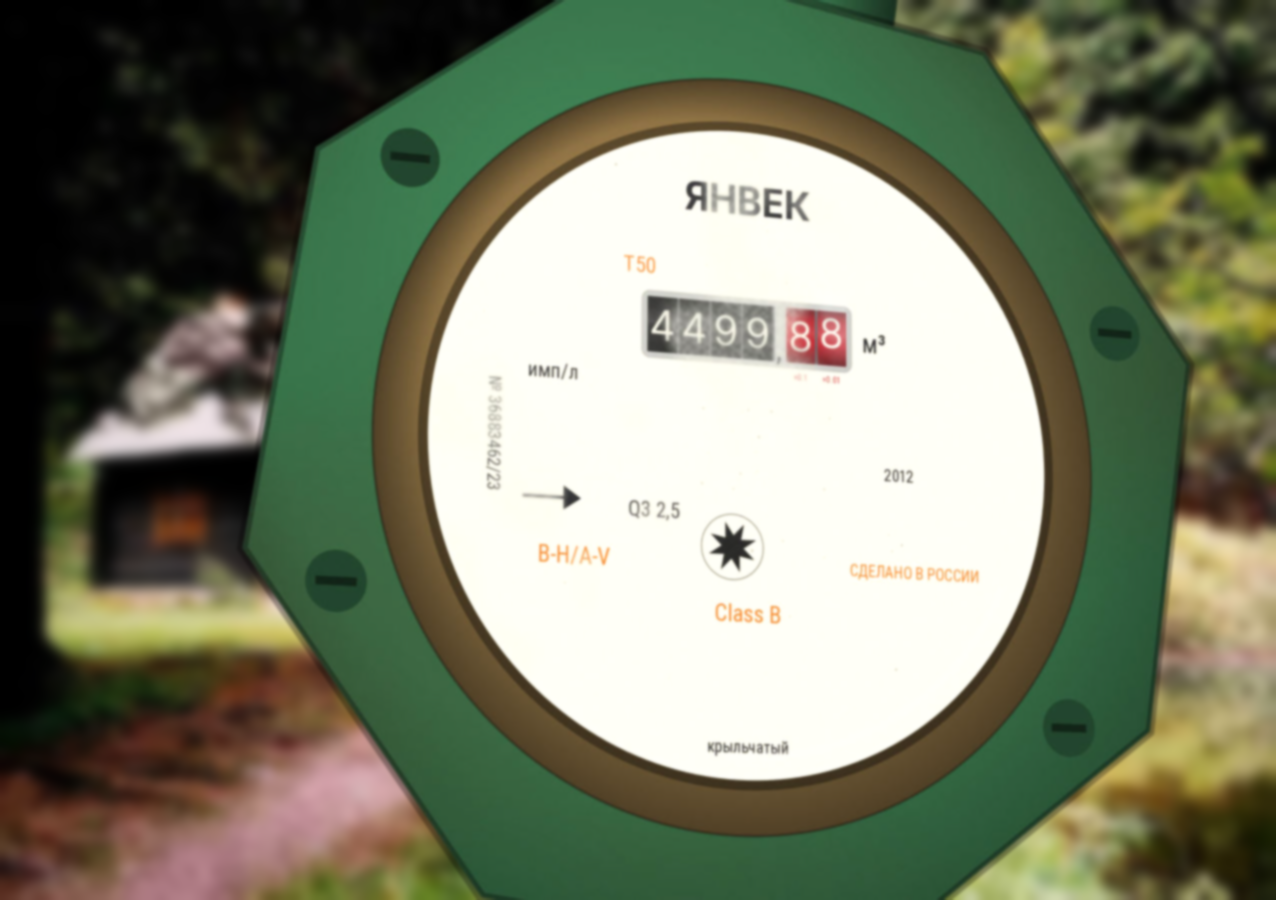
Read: 4499.88 (m³)
